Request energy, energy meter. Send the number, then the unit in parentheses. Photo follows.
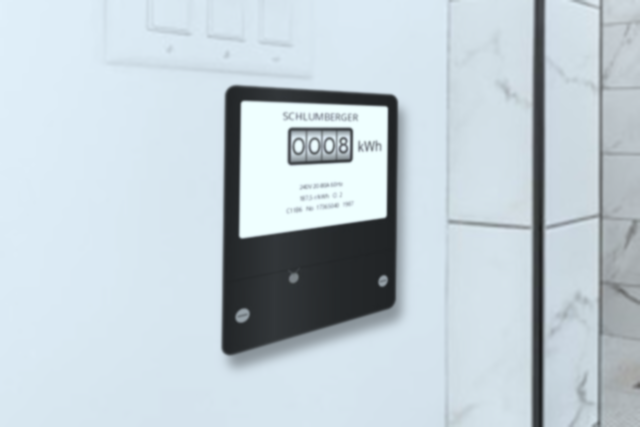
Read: 8 (kWh)
